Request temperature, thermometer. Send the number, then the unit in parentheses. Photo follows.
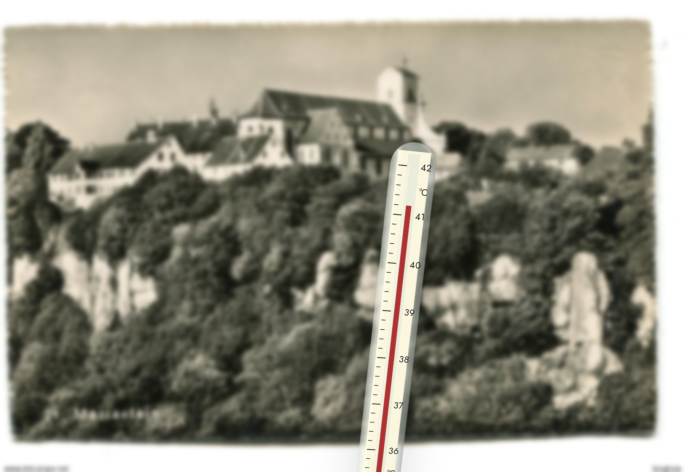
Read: 41.2 (°C)
